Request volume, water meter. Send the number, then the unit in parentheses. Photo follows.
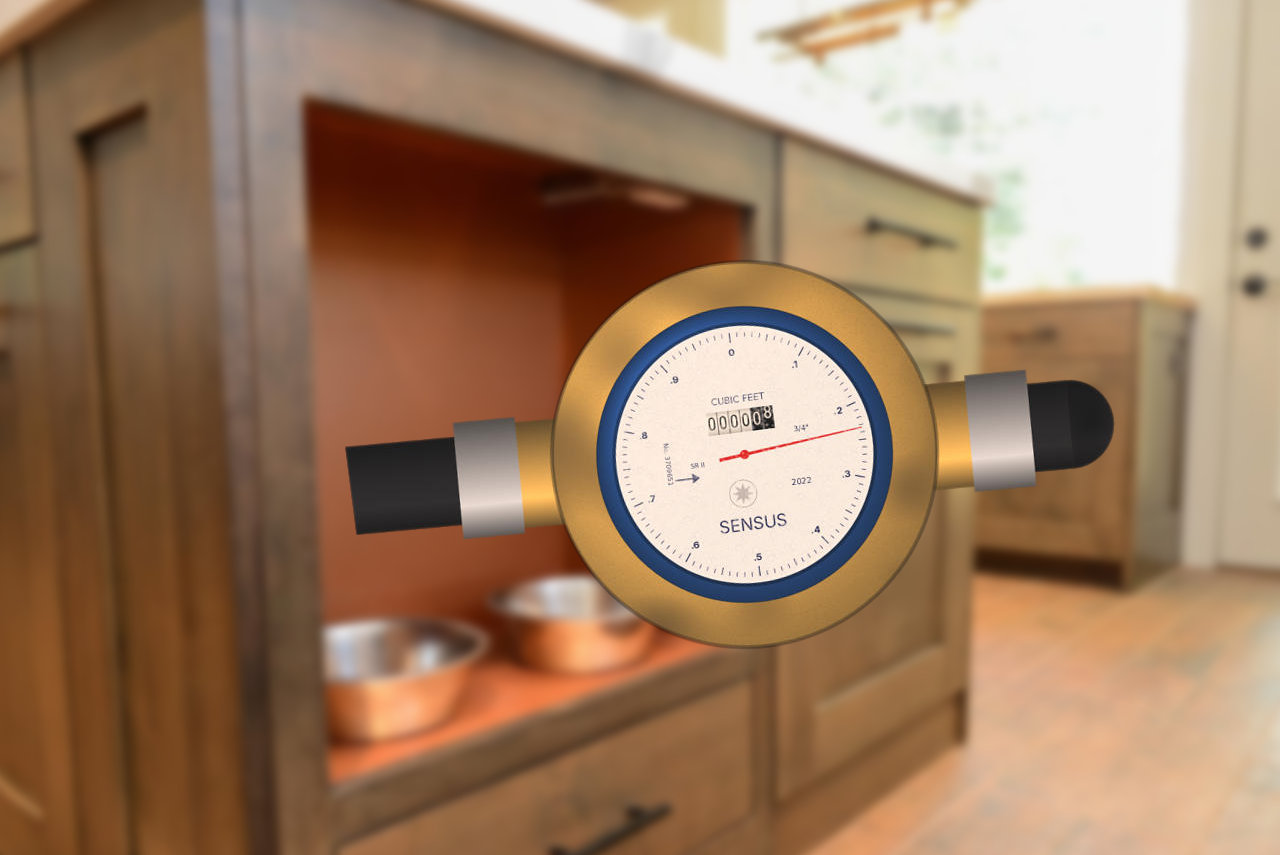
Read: 8.23 (ft³)
